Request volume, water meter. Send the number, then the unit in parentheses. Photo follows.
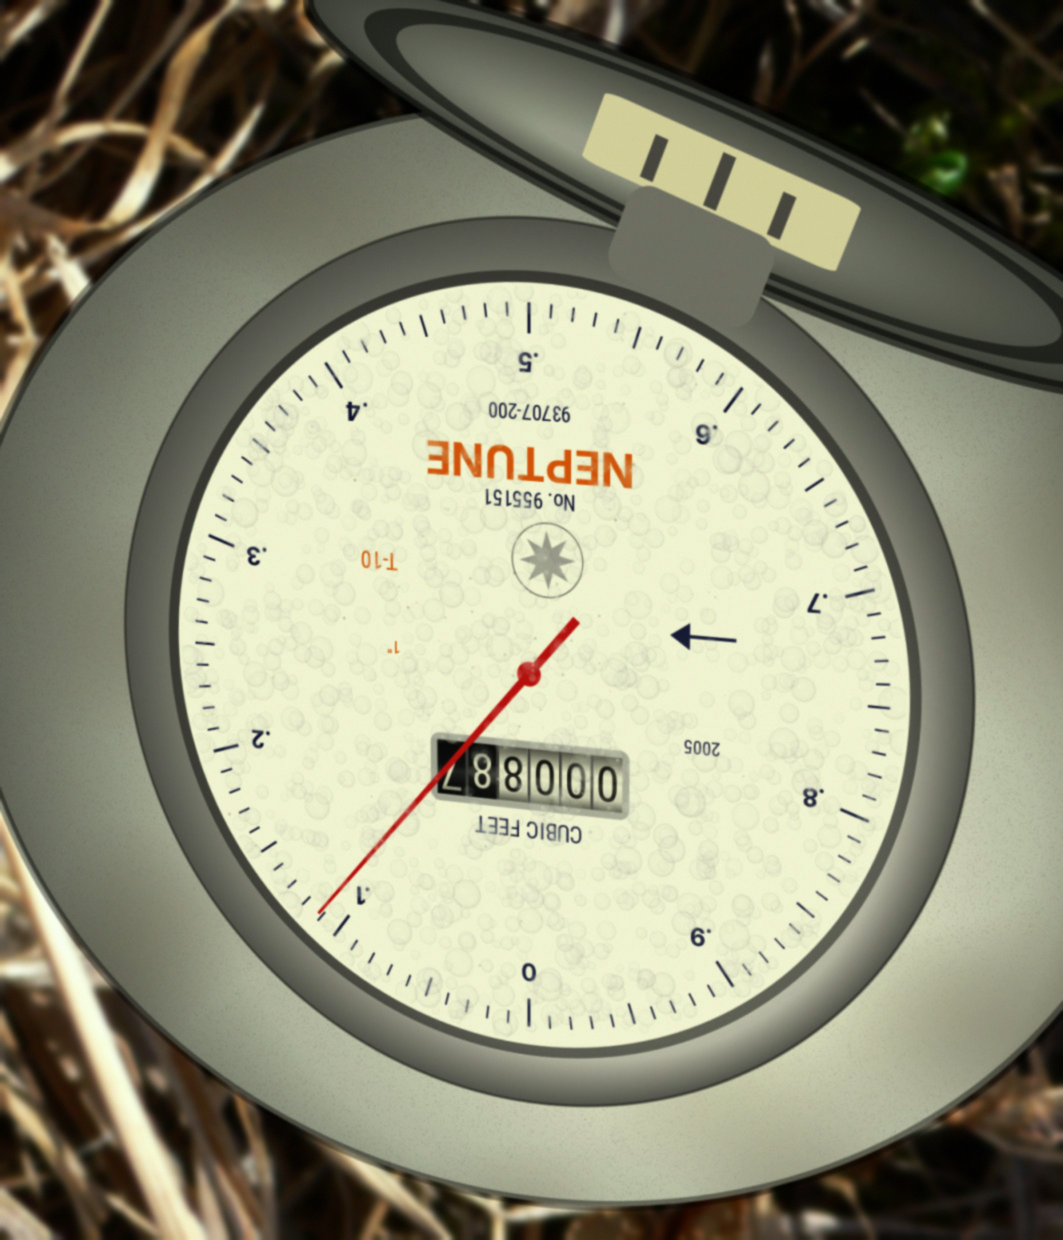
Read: 887.11 (ft³)
